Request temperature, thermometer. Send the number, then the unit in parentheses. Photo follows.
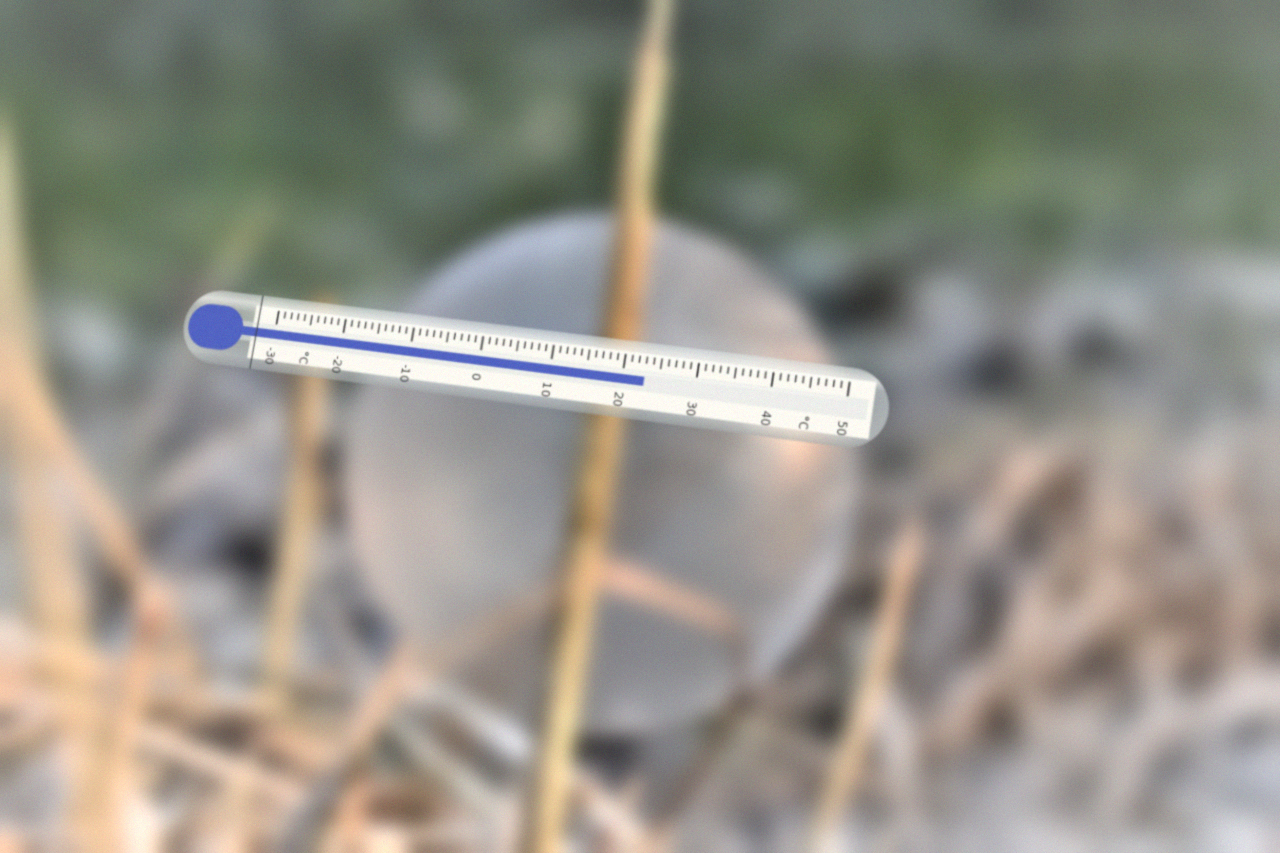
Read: 23 (°C)
